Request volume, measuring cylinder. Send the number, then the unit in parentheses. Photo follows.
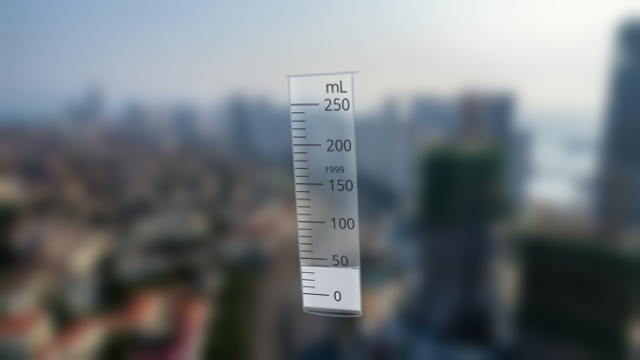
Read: 40 (mL)
